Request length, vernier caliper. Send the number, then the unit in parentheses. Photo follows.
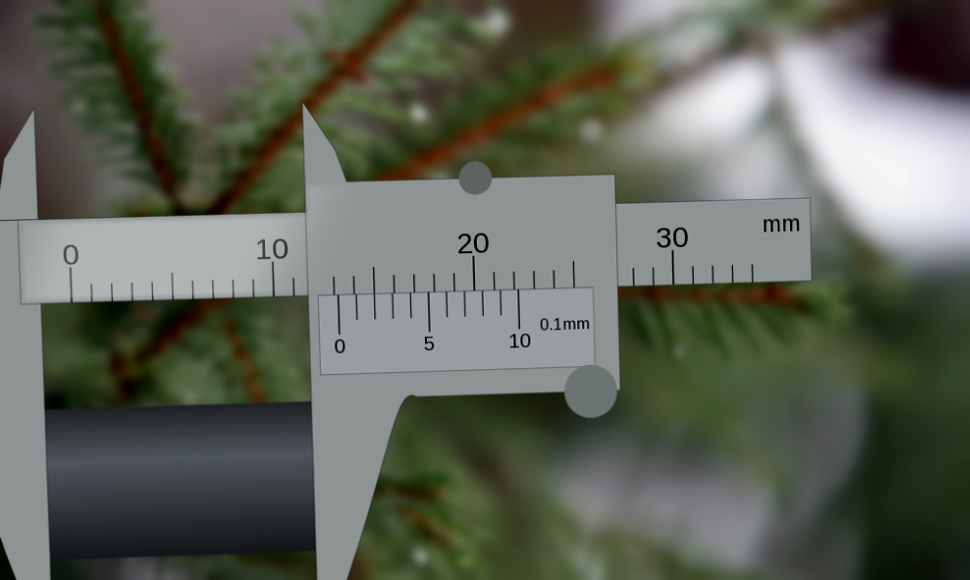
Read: 13.2 (mm)
